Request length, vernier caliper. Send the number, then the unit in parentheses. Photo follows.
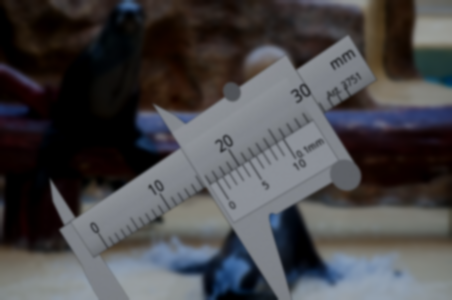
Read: 16.8 (mm)
